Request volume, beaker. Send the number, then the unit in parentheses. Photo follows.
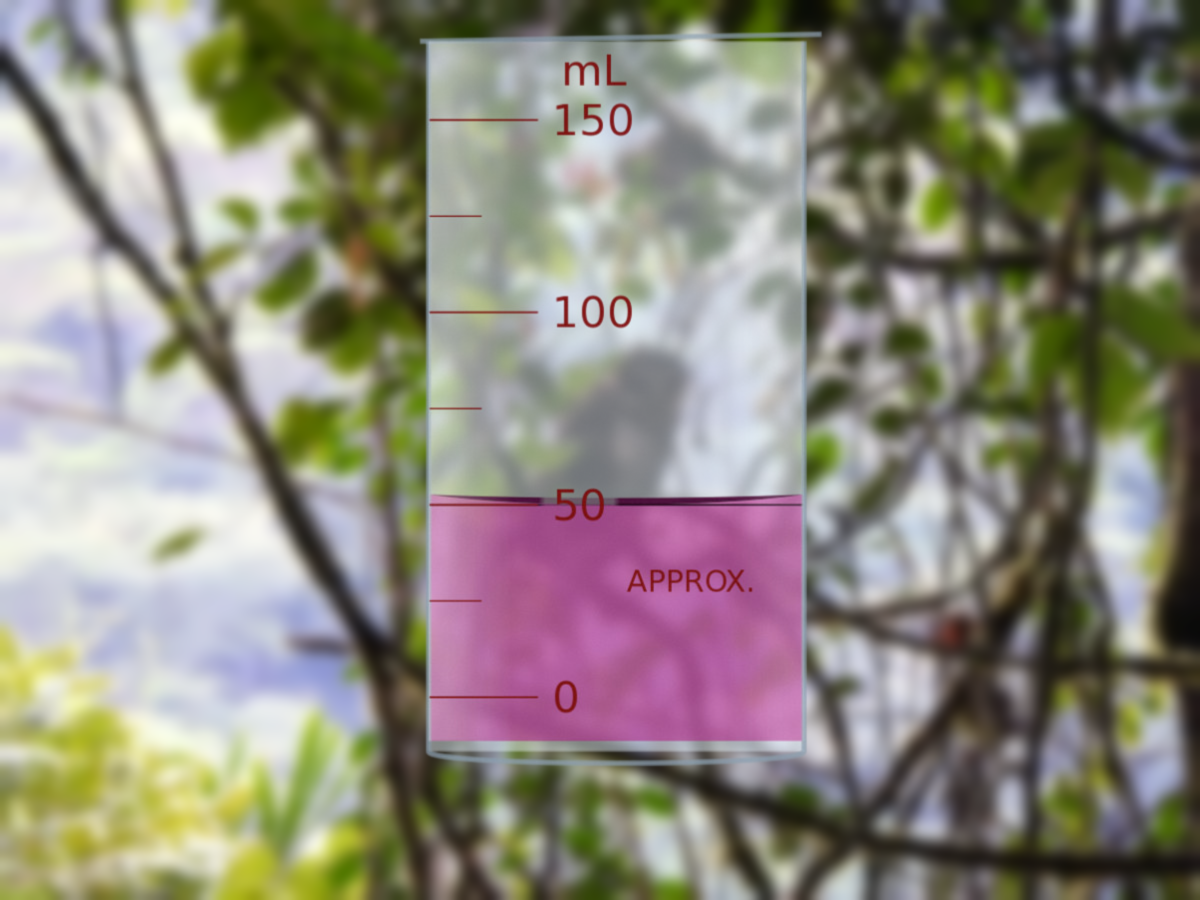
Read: 50 (mL)
